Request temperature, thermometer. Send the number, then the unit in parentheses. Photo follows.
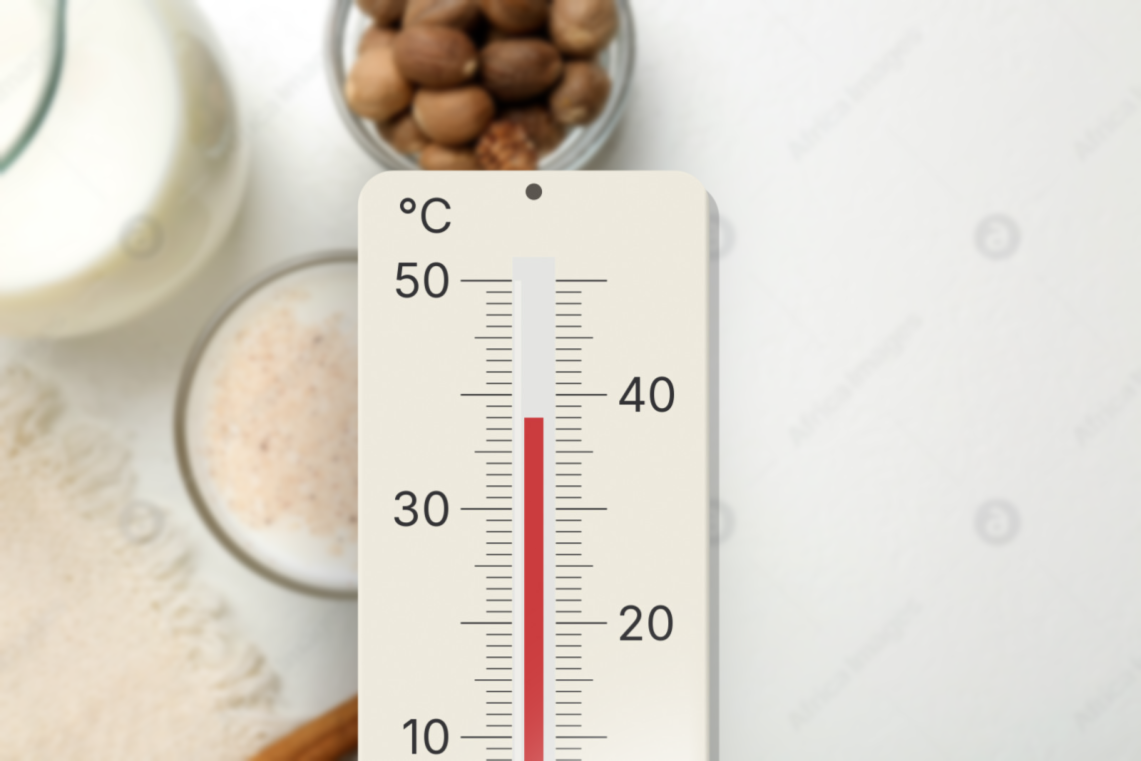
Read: 38 (°C)
